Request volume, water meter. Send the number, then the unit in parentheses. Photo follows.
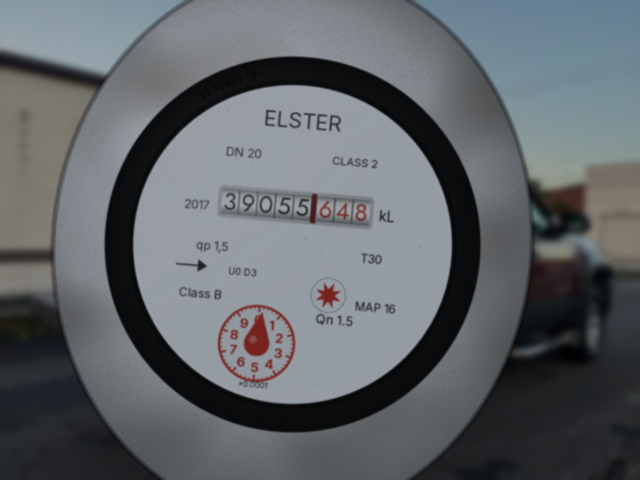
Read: 39055.6480 (kL)
